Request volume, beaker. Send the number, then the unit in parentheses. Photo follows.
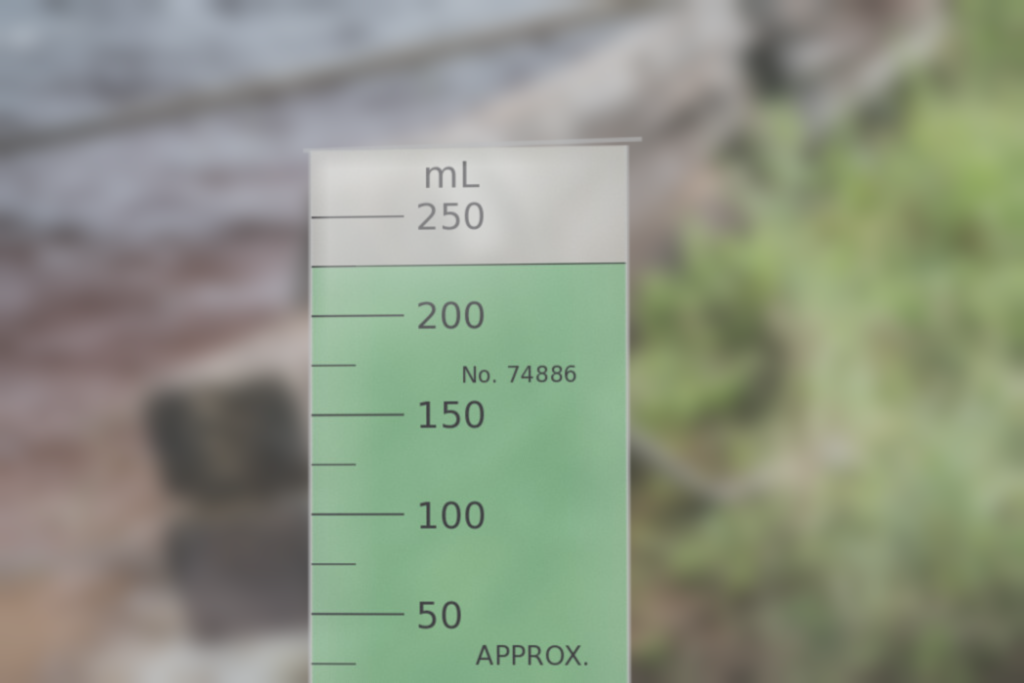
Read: 225 (mL)
